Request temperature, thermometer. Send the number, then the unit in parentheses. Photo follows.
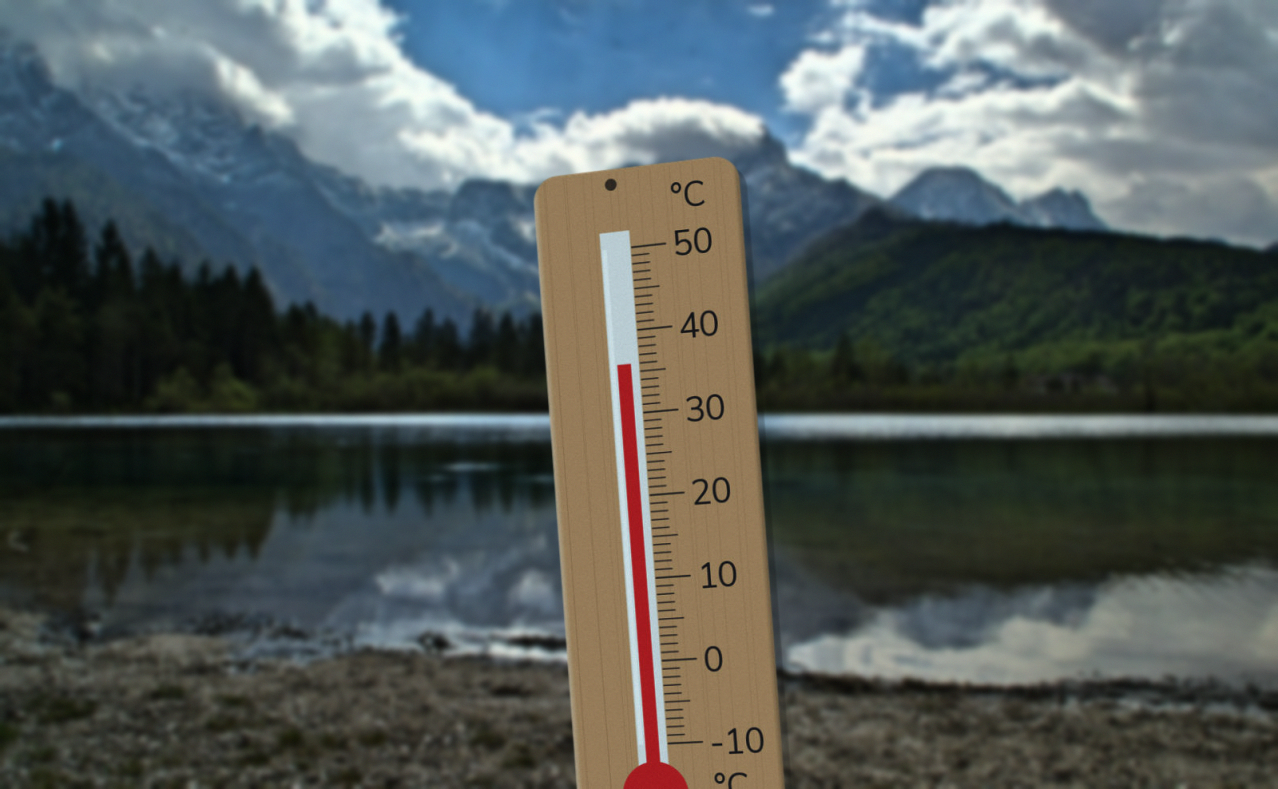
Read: 36 (°C)
